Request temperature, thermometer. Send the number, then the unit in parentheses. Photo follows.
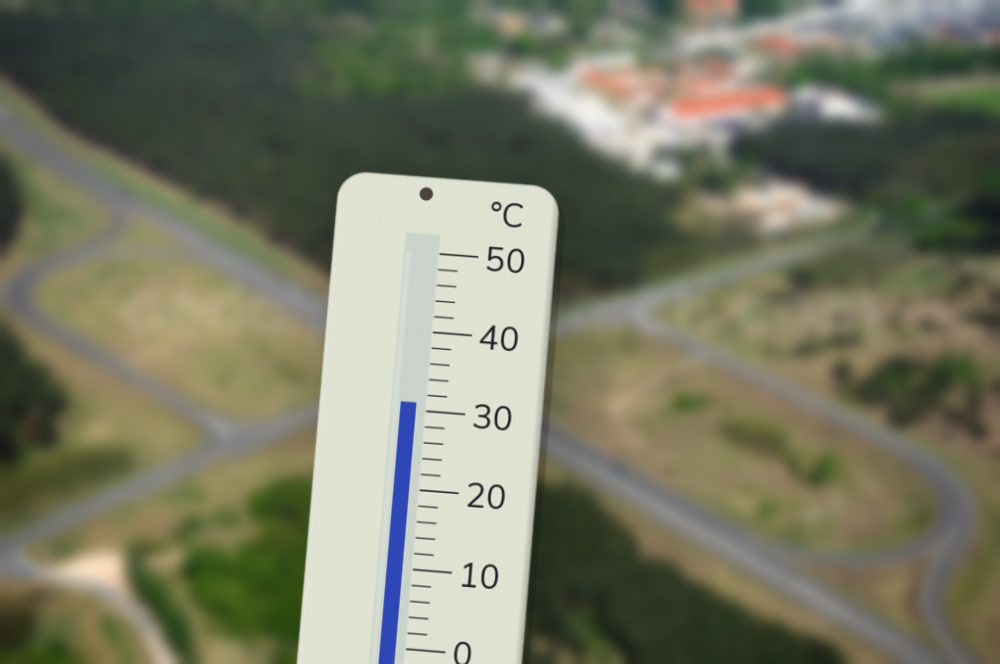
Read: 31 (°C)
